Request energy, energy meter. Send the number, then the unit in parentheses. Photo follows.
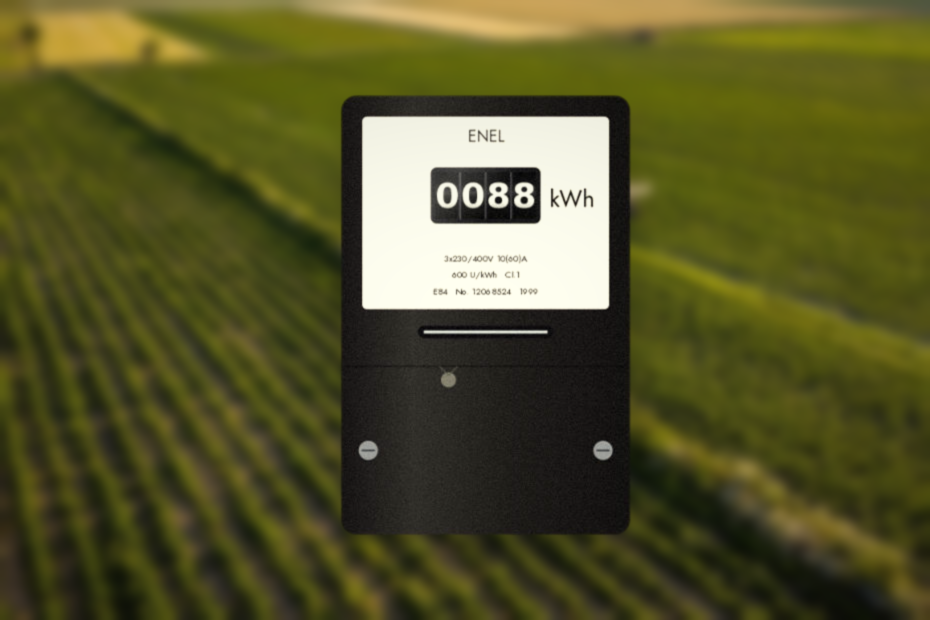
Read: 88 (kWh)
